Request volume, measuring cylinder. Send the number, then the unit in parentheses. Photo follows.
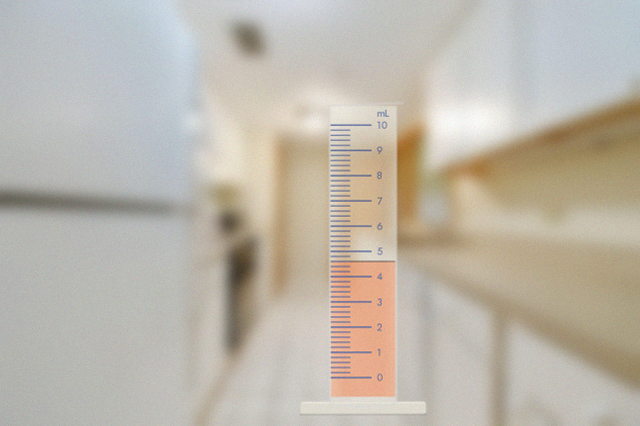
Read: 4.6 (mL)
